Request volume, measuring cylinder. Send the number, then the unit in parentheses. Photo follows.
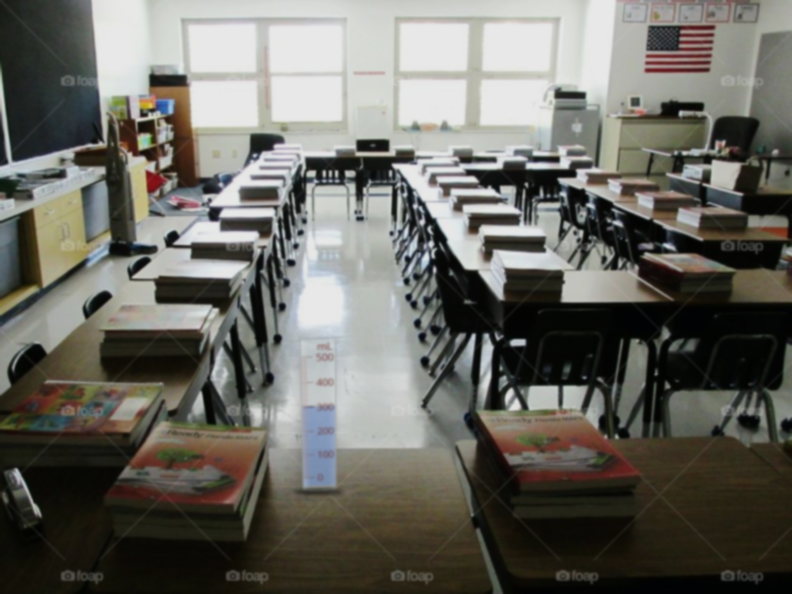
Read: 300 (mL)
